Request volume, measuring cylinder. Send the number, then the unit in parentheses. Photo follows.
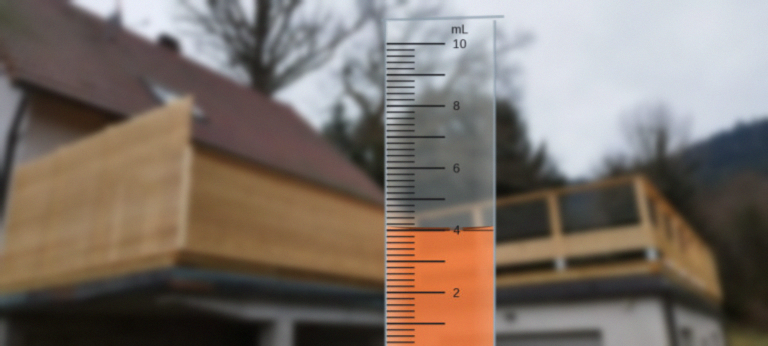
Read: 4 (mL)
